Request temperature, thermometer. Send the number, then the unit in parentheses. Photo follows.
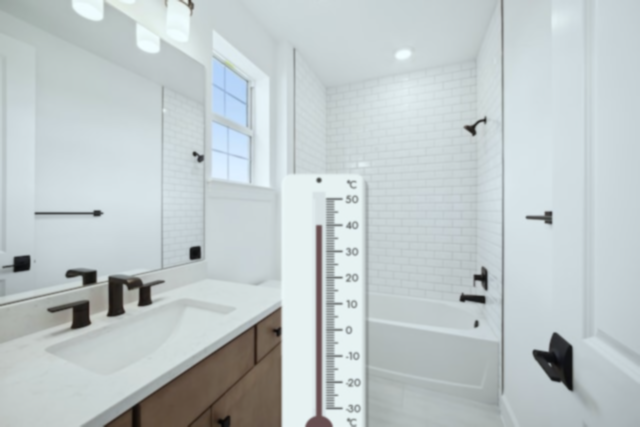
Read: 40 (°C)
